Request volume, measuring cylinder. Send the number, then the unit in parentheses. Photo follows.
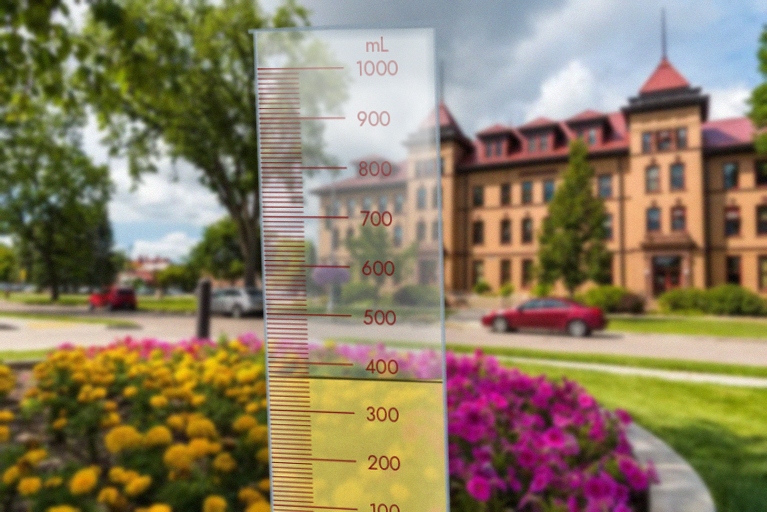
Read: 370 (mL)
